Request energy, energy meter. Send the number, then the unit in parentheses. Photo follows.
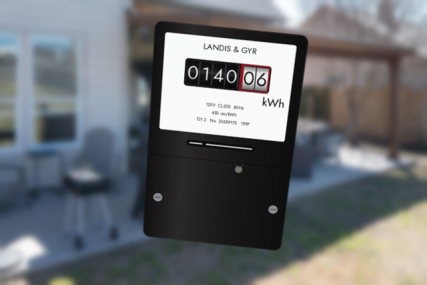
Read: 140.06 (kWh)
